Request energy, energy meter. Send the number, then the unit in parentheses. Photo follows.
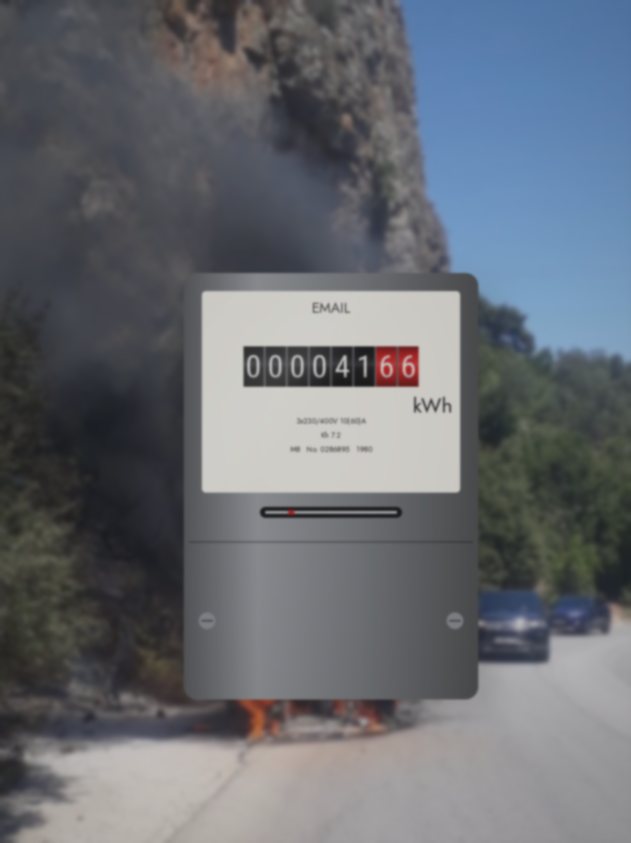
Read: 41.66 (kWh)
